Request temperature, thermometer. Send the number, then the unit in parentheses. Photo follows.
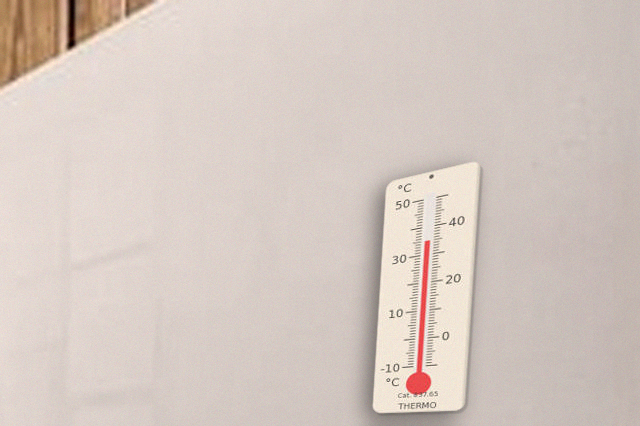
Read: 35 (°C)
